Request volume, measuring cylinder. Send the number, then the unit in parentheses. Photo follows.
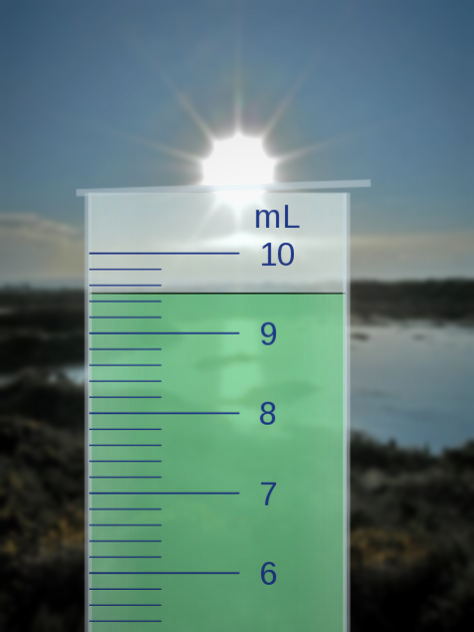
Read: 9.5 (mL)
